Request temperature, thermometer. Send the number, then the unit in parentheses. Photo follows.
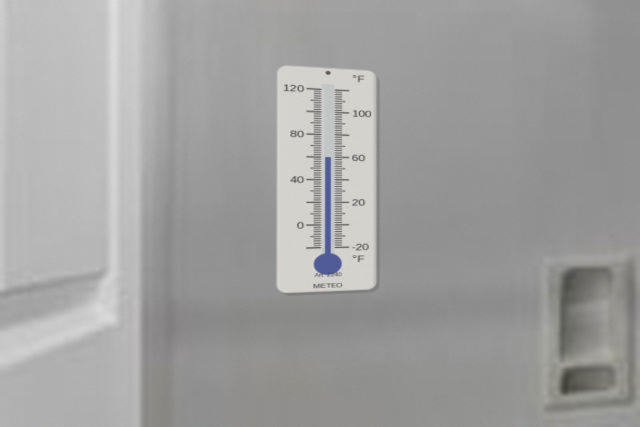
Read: 60 (°F)
